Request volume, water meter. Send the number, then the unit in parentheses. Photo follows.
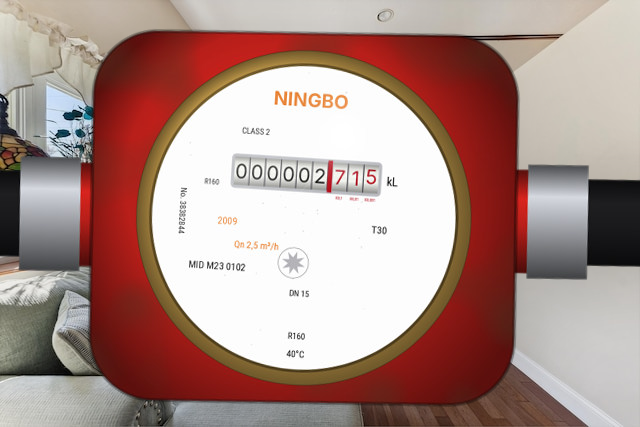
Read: 2.715 (kL)
